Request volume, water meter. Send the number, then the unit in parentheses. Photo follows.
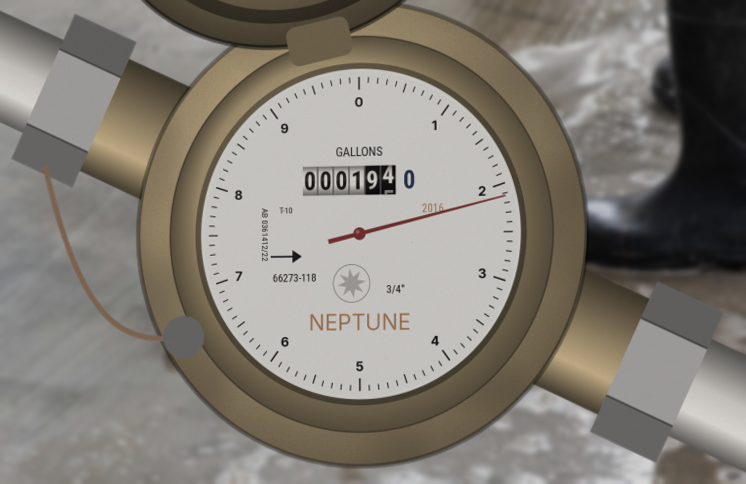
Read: 1942.1 (gal)
